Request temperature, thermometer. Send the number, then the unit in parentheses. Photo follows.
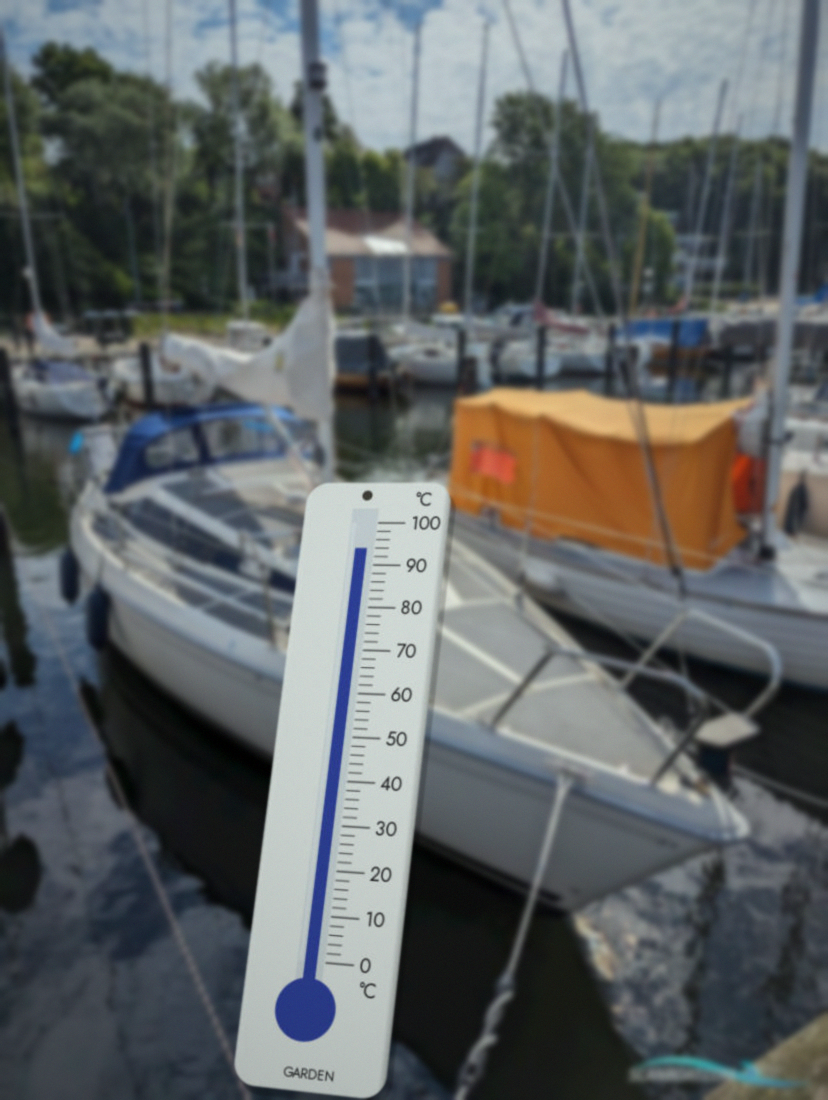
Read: 94 (°C)
